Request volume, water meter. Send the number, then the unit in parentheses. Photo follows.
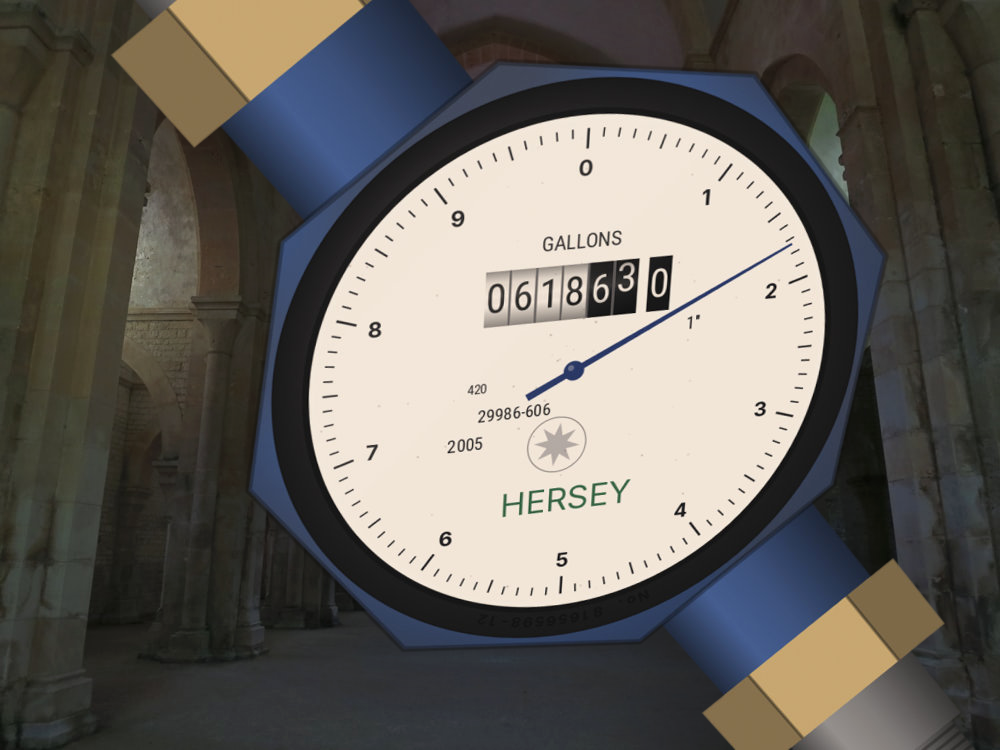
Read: 618631.7 (gal)
